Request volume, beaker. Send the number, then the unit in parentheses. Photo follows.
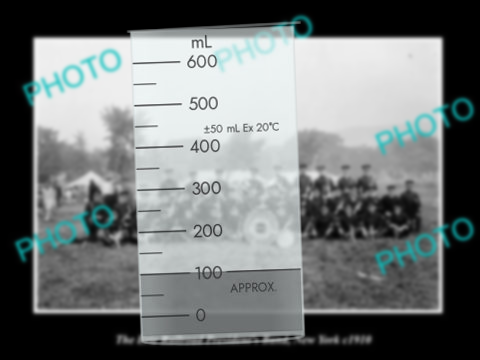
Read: 100 (mL)
